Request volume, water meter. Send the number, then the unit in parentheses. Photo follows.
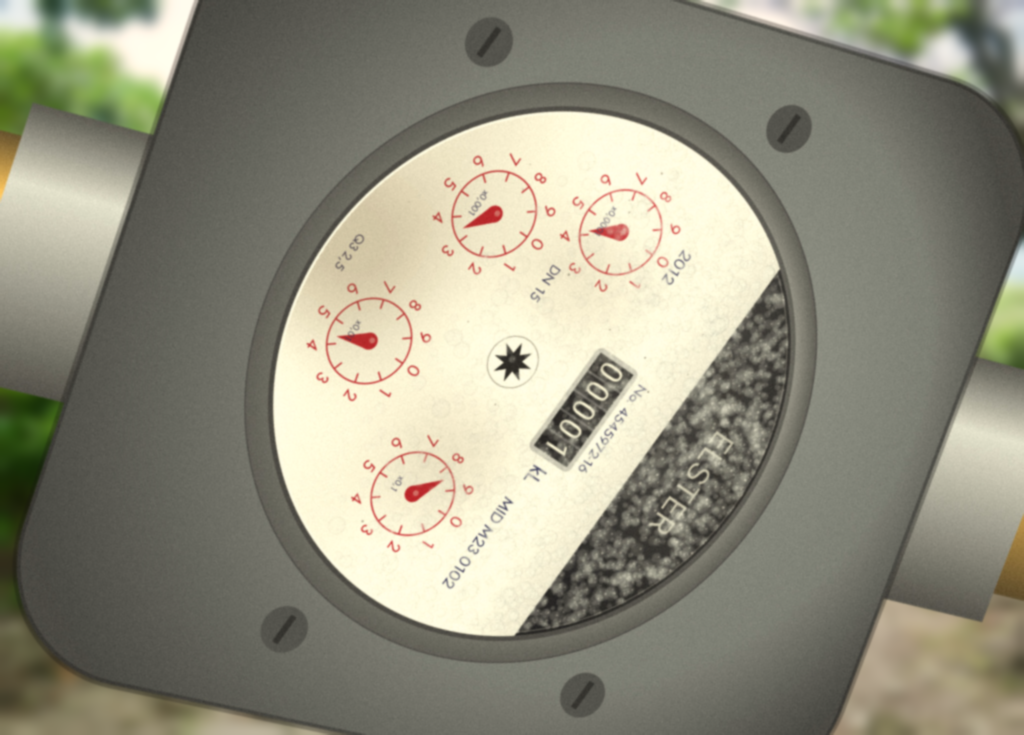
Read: 1.8434 (kL)
